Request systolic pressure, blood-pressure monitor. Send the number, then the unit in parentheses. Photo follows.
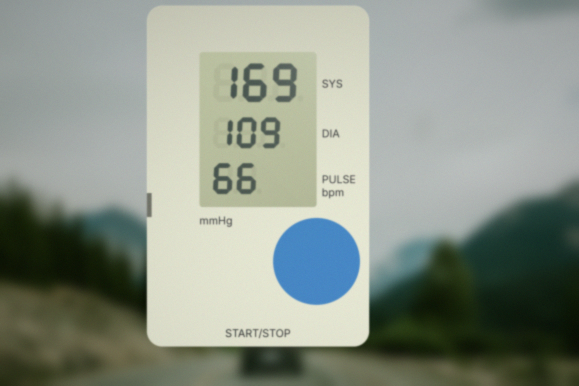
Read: 169 (mmHg)
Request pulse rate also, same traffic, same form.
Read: 66 (bpm)
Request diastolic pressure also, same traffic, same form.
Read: 109 (mmHg)
